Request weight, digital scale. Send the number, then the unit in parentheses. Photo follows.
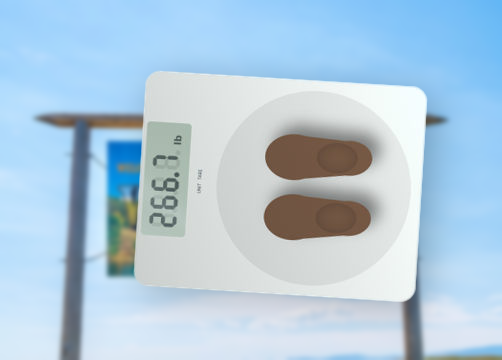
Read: 266.7 (lb)
